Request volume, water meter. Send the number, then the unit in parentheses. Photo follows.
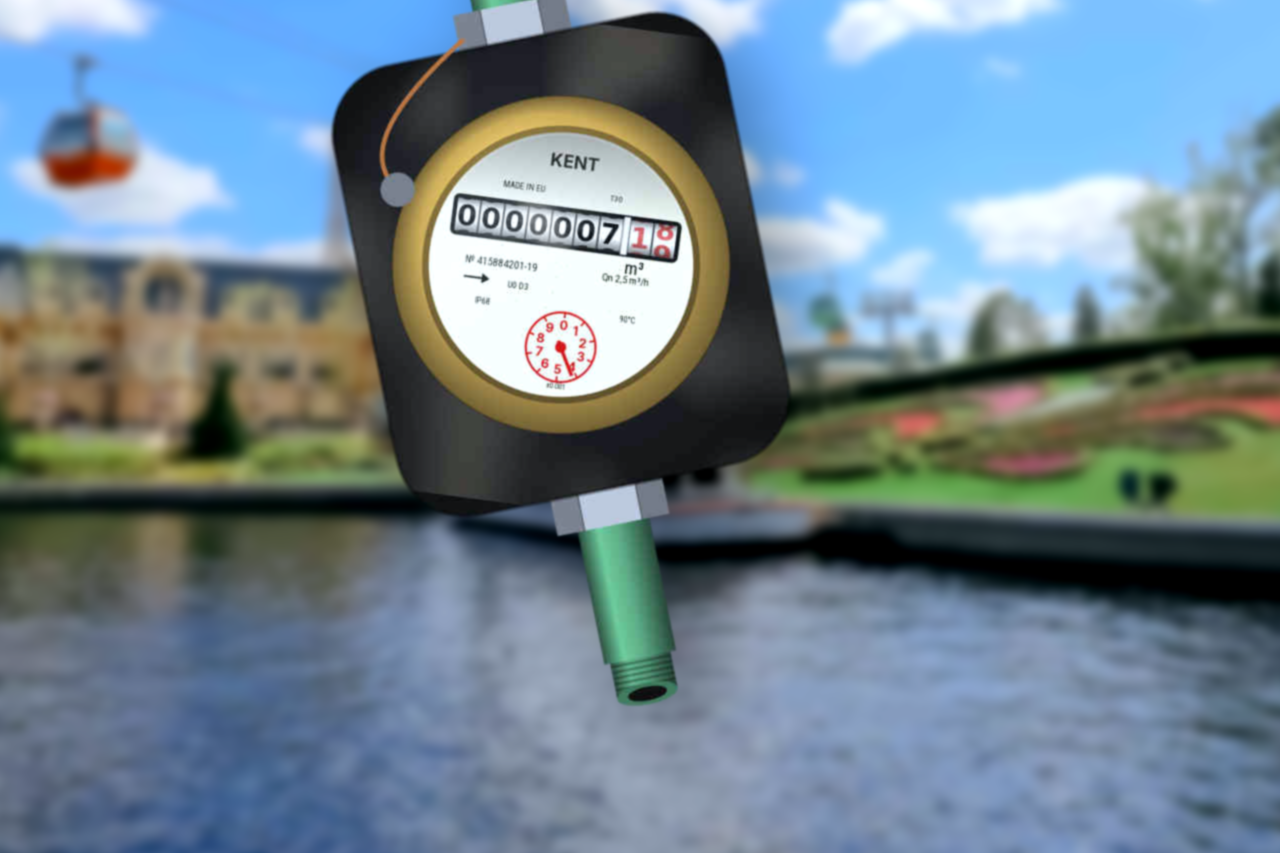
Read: 7.184 (m³)
